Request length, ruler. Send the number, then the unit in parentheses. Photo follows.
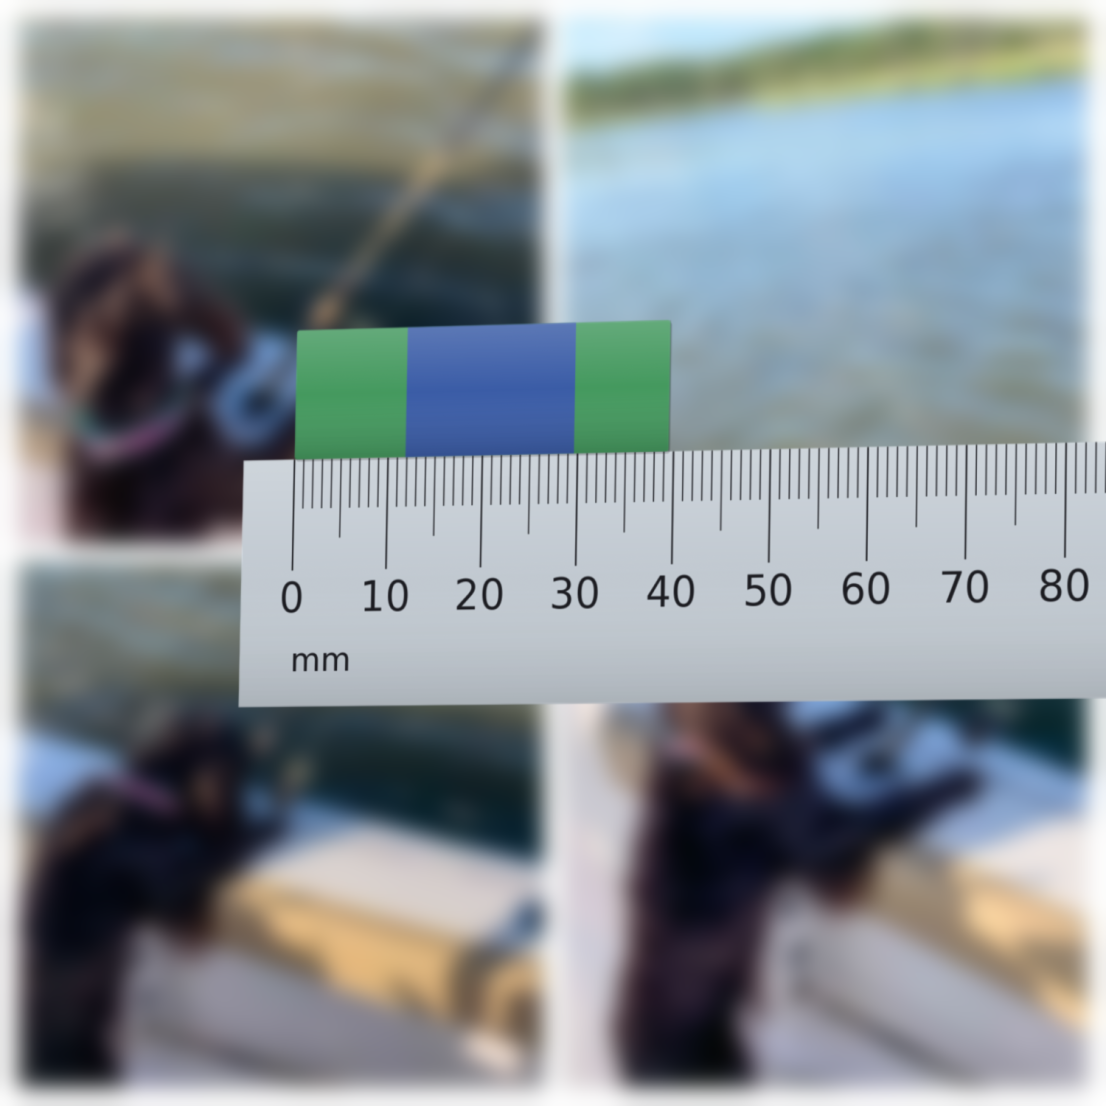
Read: 39.5 (mm)
